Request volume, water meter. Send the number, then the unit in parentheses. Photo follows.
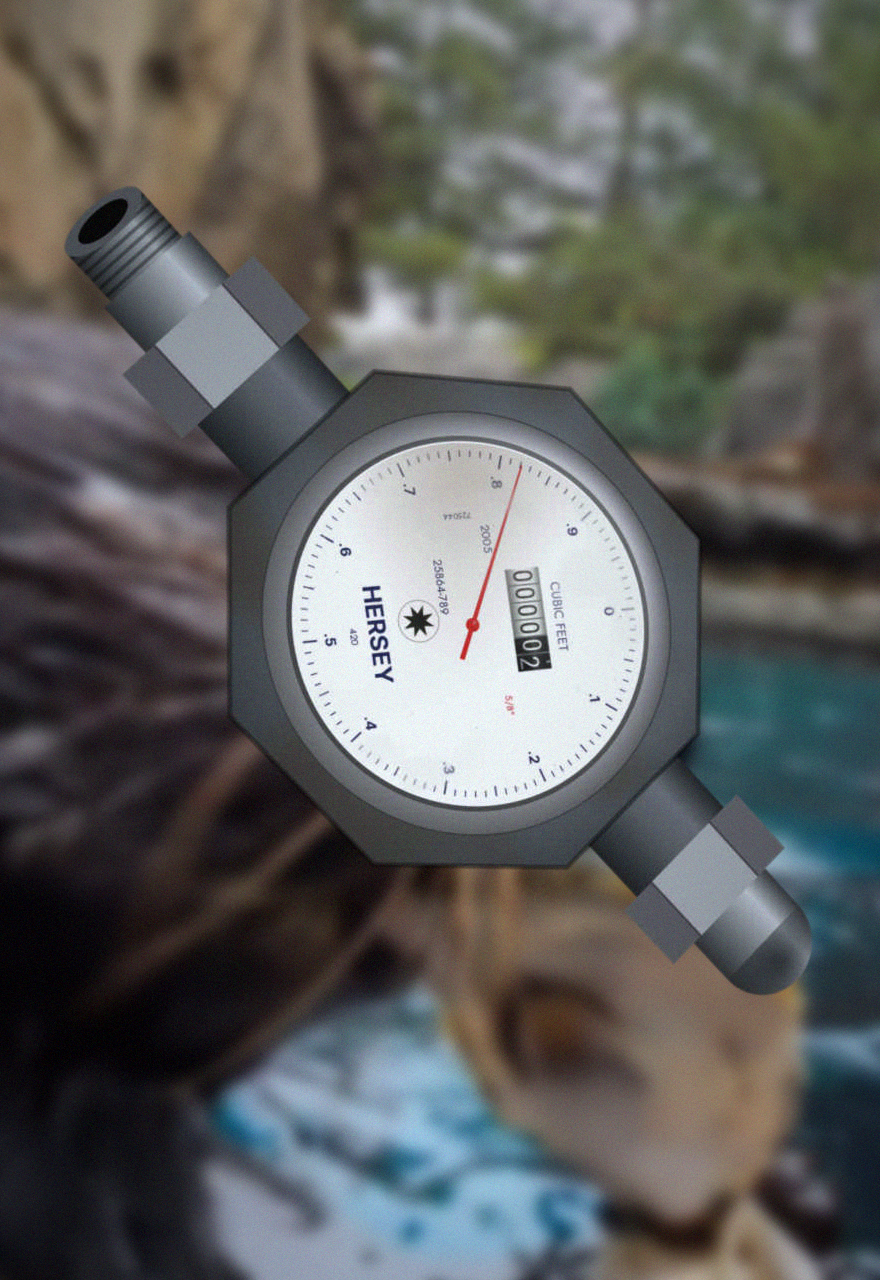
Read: 1.82 (ft³)
